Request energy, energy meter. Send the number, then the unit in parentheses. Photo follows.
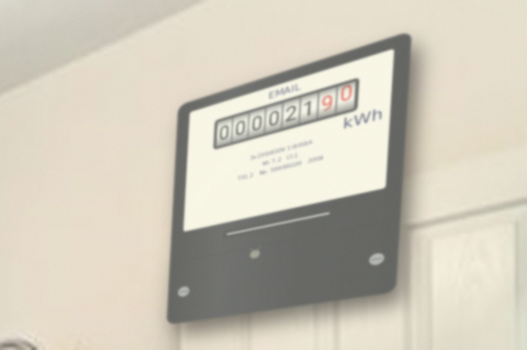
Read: 21.90 (kWh)
